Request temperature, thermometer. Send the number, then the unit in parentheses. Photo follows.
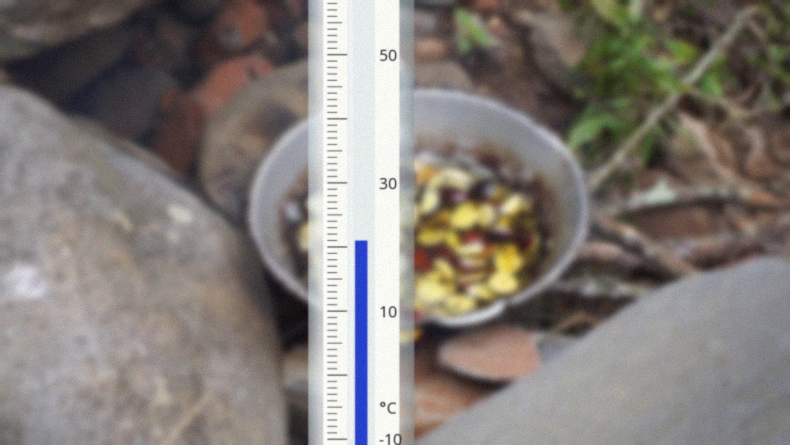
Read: 21 (°C)
